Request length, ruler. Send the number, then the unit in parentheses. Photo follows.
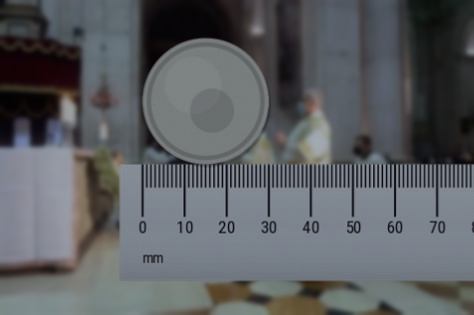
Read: 30 (mm)
